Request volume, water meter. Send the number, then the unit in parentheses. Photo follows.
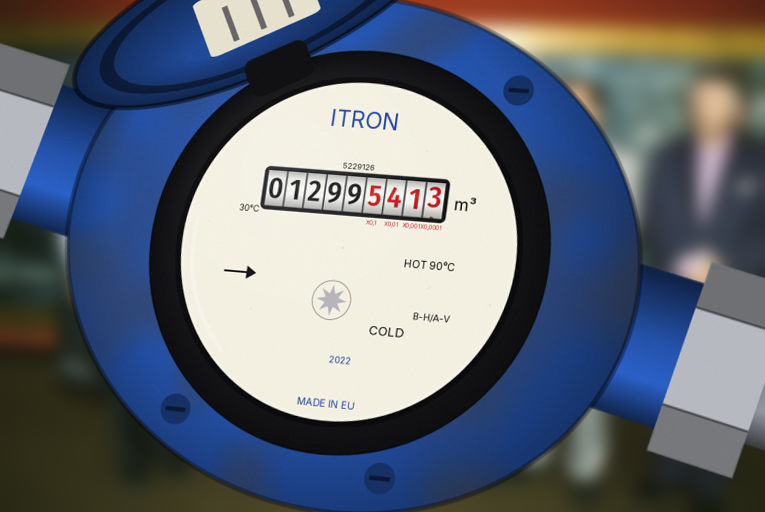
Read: 1299.5413 (m³)
